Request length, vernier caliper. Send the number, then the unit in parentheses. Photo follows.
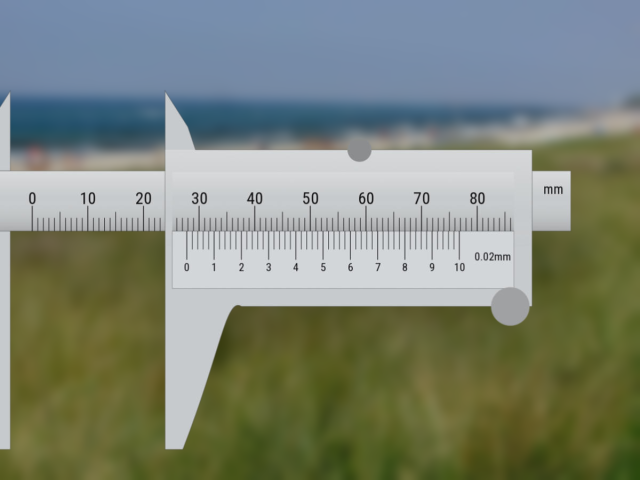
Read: 27.8 (mm)
